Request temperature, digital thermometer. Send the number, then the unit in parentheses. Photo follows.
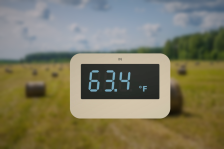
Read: 63.4 (°F)
